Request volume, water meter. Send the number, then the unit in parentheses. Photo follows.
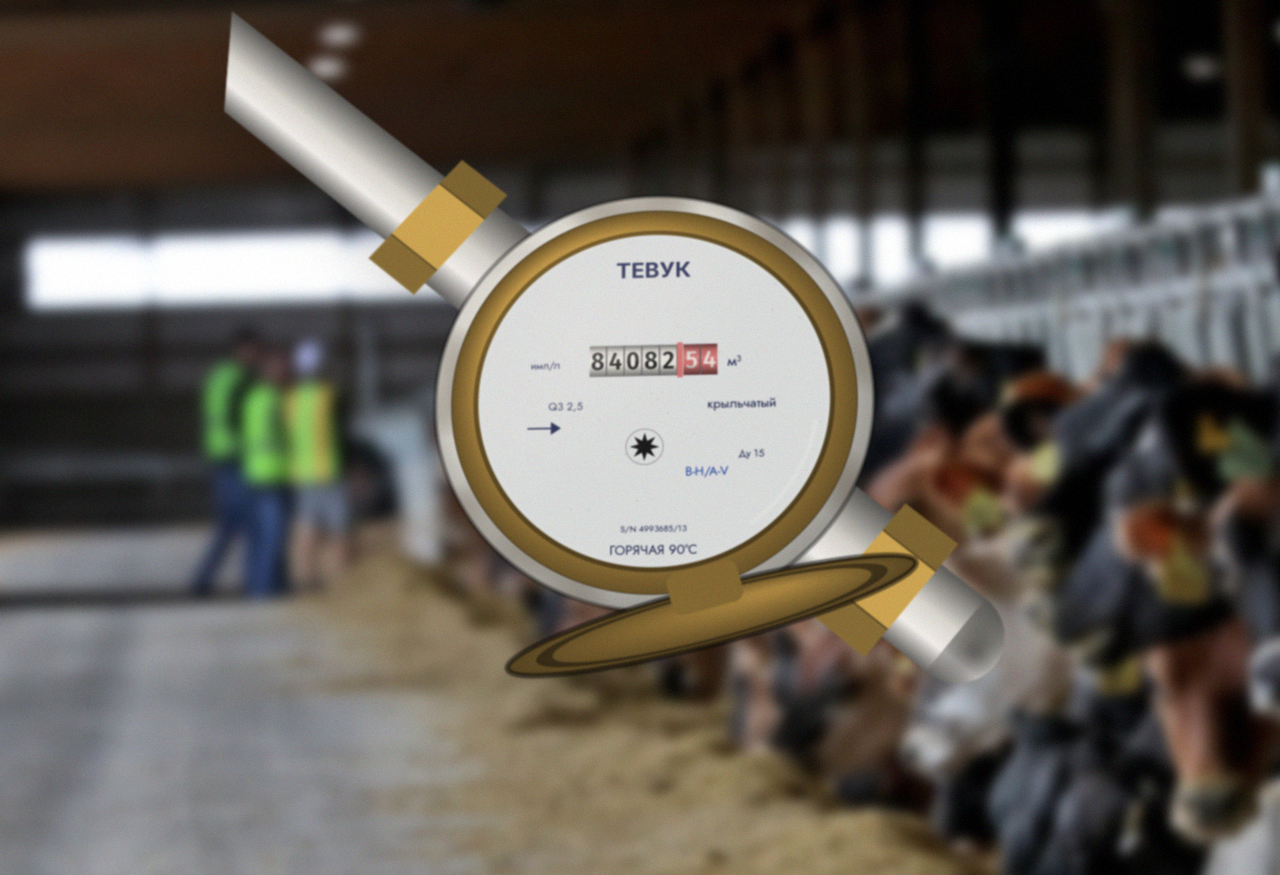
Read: 84082.54 (m³)
